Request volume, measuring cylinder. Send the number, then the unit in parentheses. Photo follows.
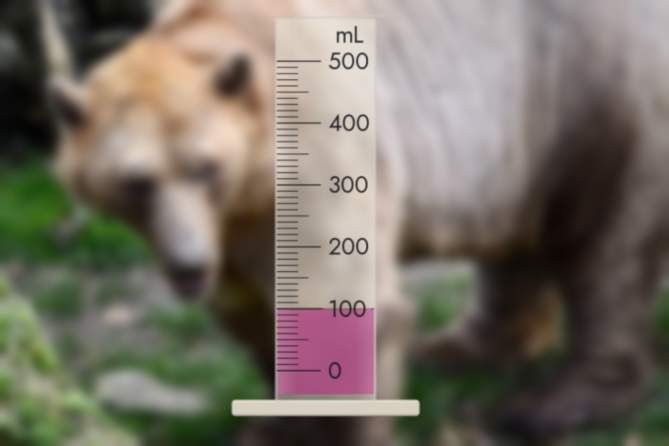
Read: 100 (mL)
